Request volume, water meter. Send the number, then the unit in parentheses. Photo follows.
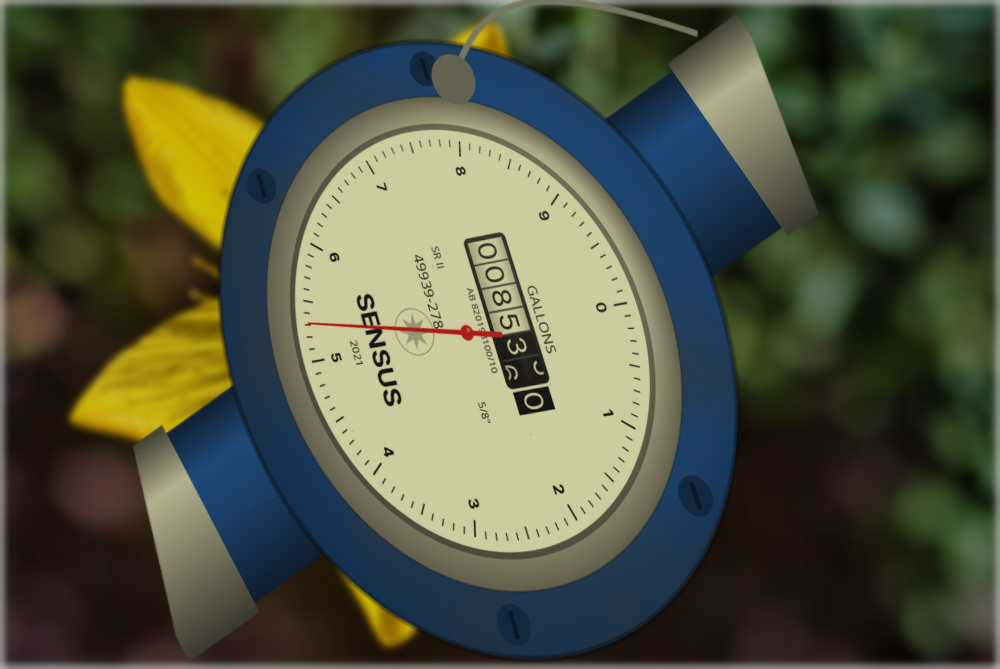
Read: 85355.3 (gal)
